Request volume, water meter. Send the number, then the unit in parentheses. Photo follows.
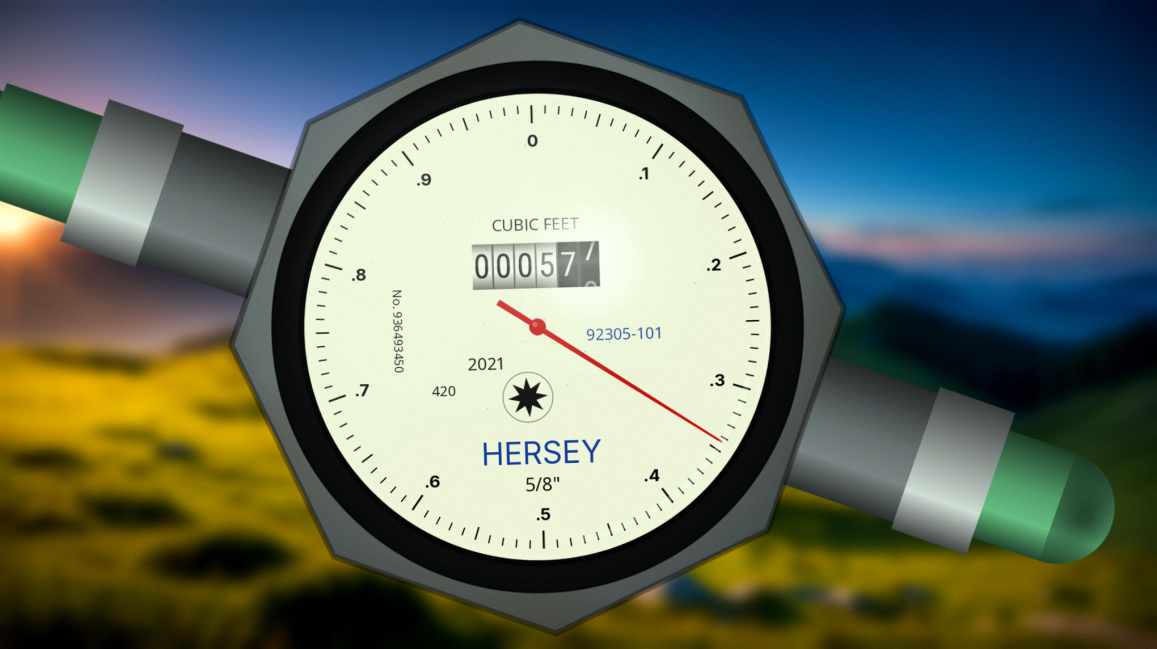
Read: 577.34 (ft³)
